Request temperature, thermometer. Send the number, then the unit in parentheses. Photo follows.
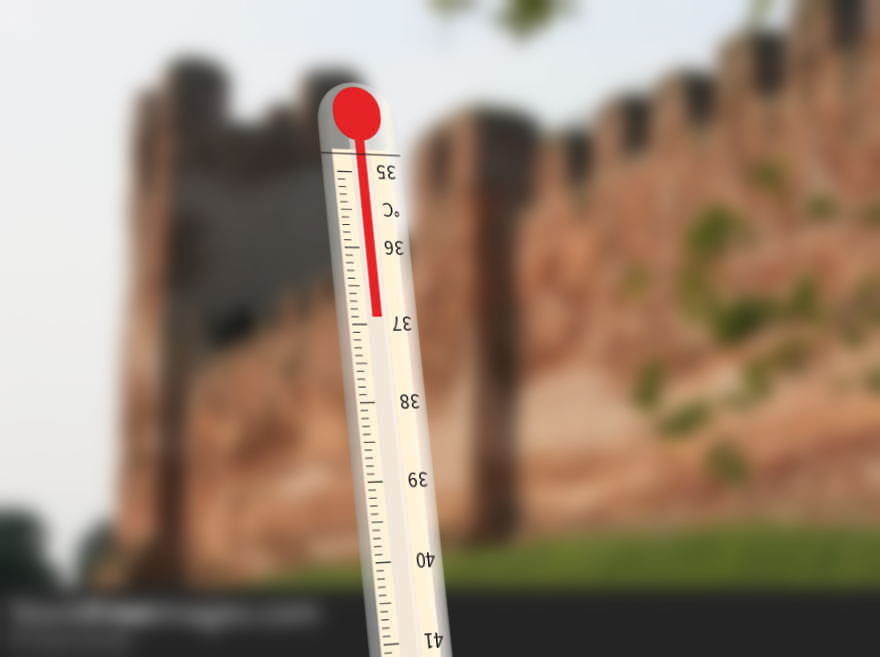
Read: 36.9 (°C)
